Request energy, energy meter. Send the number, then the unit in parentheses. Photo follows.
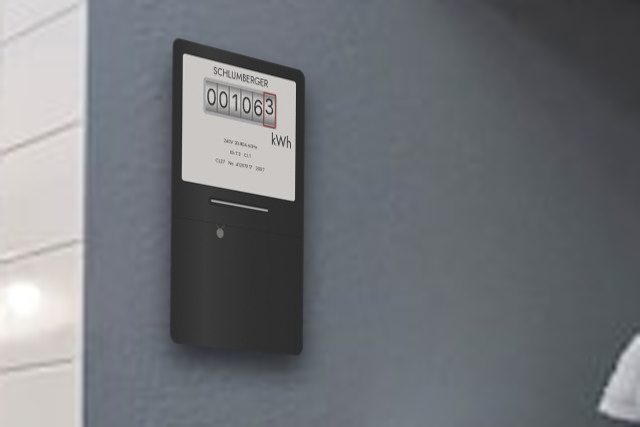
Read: 106.3 (kWh)
